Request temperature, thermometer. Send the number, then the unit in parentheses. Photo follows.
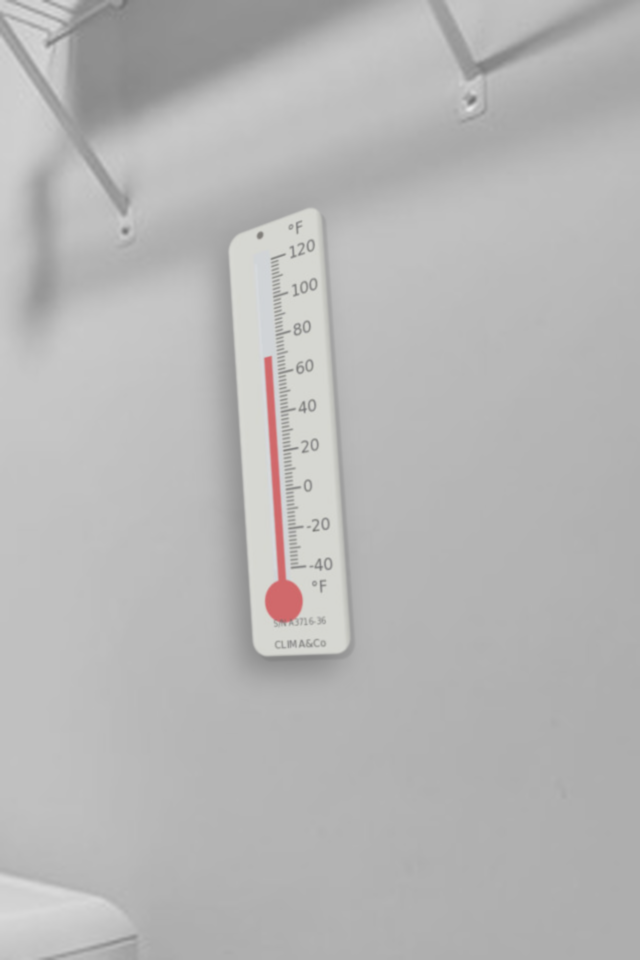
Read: 70 (°F)
